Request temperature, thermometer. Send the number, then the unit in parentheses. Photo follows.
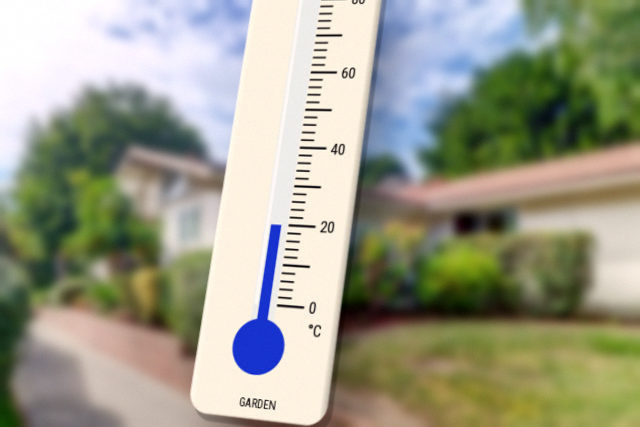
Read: 20 (°C)
